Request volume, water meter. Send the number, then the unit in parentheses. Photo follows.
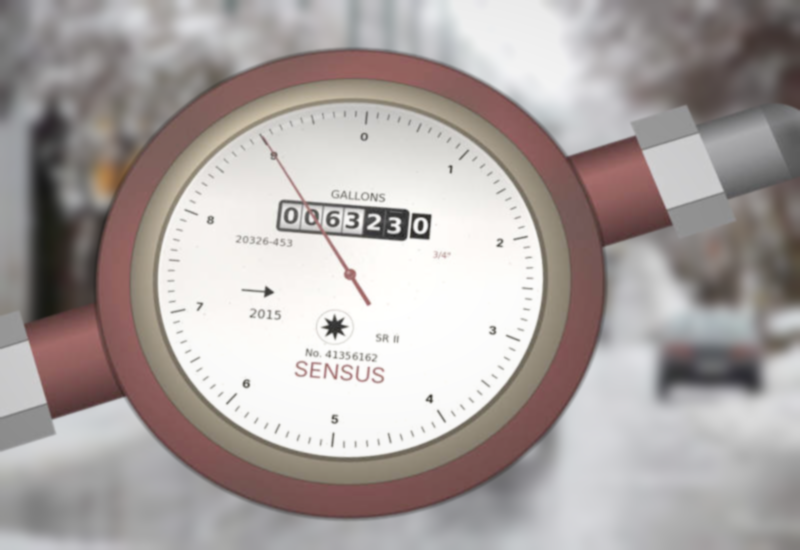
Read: 63229.0 (gal)
